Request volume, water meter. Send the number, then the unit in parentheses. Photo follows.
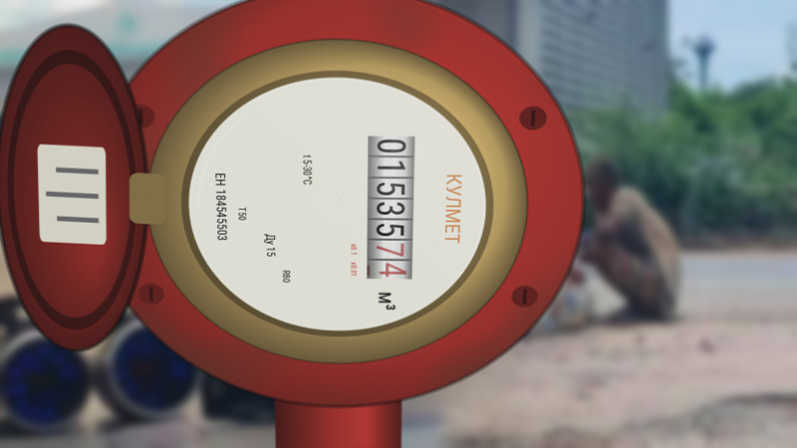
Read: 1535.74 (m³)
